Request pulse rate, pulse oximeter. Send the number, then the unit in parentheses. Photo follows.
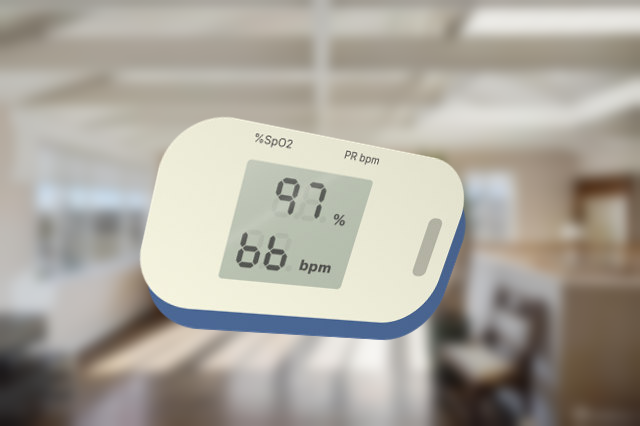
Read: 66 (bpm)
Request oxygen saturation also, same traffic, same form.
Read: 97 (%)
